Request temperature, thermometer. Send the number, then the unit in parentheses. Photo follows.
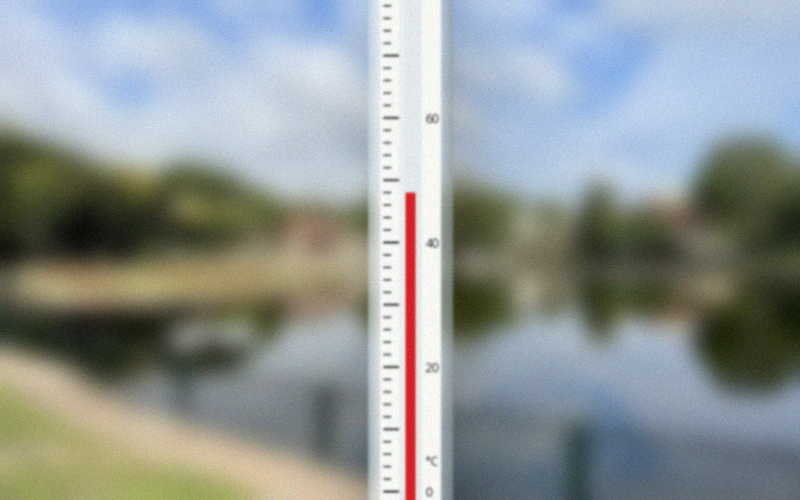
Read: 48 (°C)
